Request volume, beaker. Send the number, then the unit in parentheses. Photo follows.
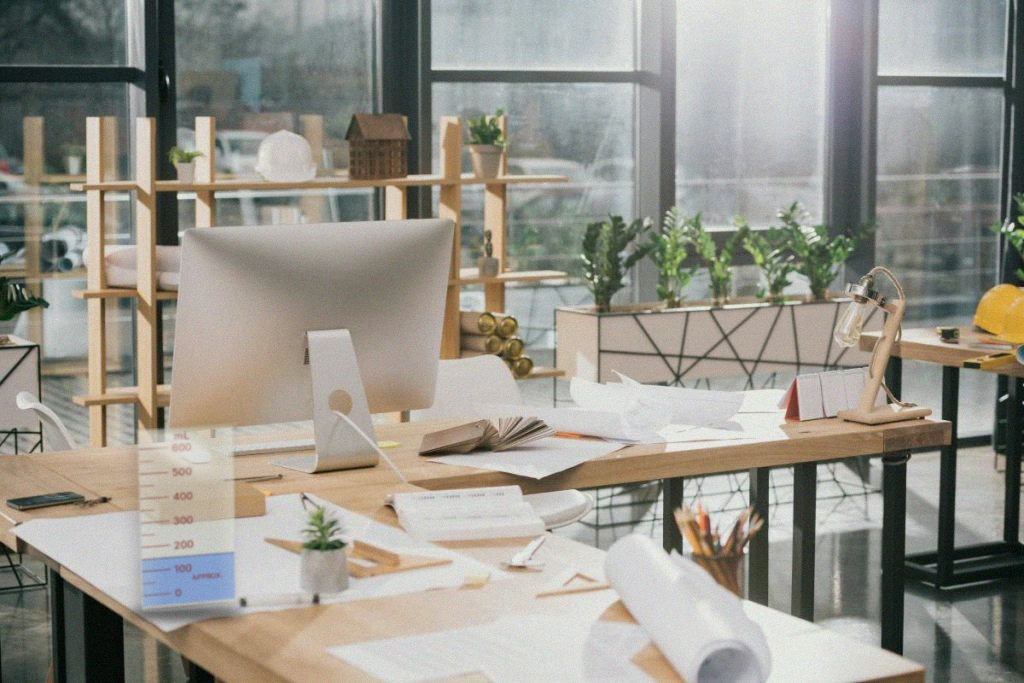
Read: 150 (mL)
